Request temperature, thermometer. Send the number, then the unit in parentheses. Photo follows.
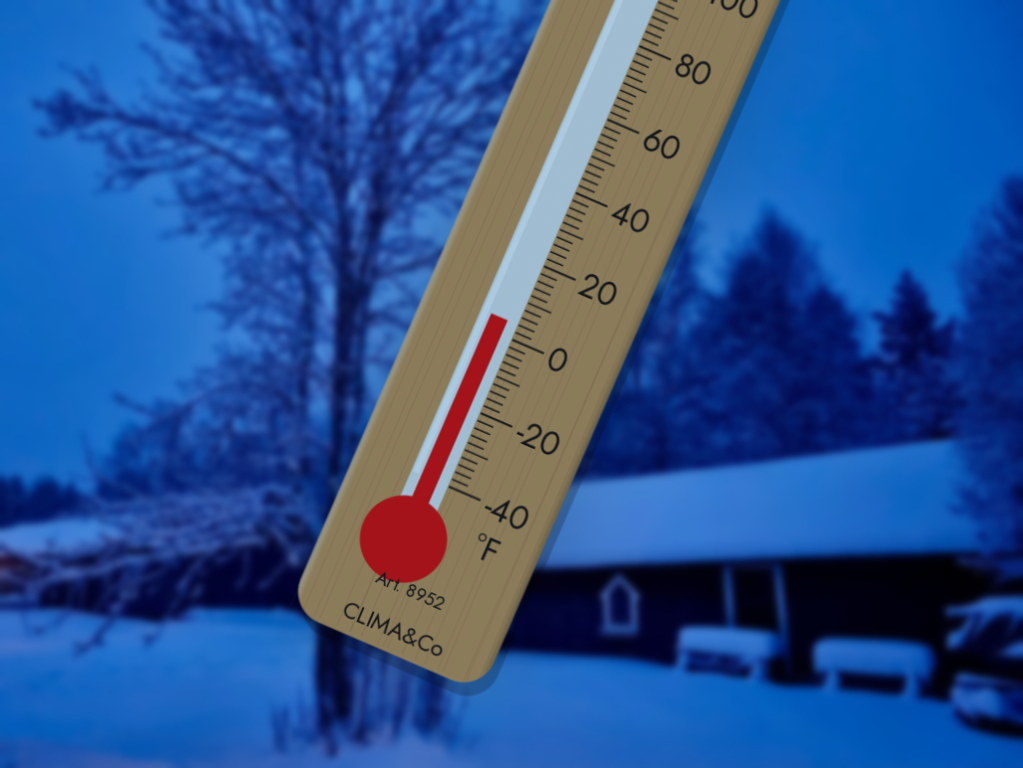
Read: 4 (°F)
